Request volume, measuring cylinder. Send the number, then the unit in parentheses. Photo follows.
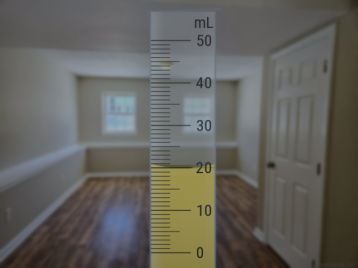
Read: 20 (mL)
